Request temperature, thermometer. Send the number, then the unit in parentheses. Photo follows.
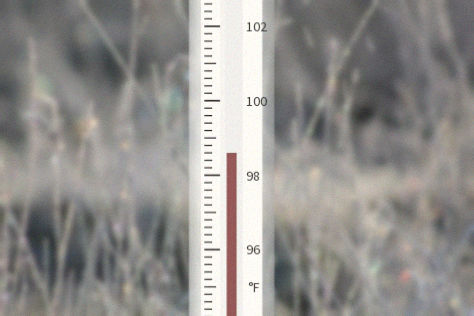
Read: 98.6 (°F)
